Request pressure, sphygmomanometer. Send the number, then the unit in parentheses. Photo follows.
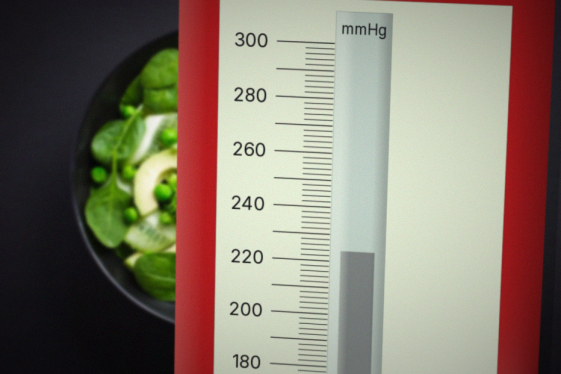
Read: 224 (mmHg)
